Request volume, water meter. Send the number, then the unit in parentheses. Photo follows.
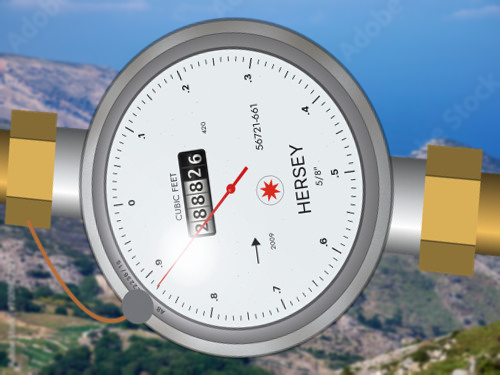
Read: 288825.88 (ft³)
